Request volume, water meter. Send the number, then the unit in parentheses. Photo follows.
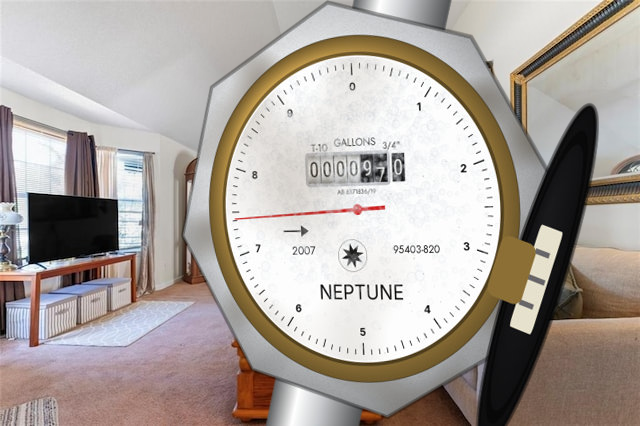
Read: 967.4 (gal)
